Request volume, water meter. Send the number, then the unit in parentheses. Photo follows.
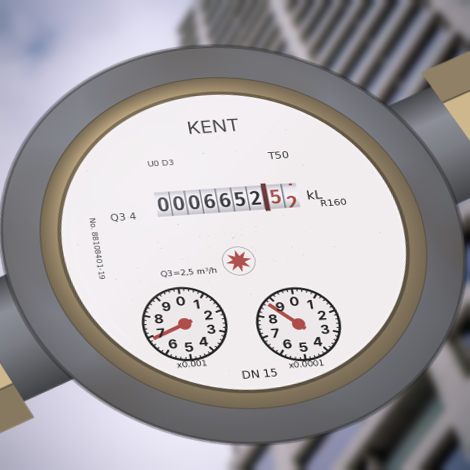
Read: 6652.5168 (kL)
